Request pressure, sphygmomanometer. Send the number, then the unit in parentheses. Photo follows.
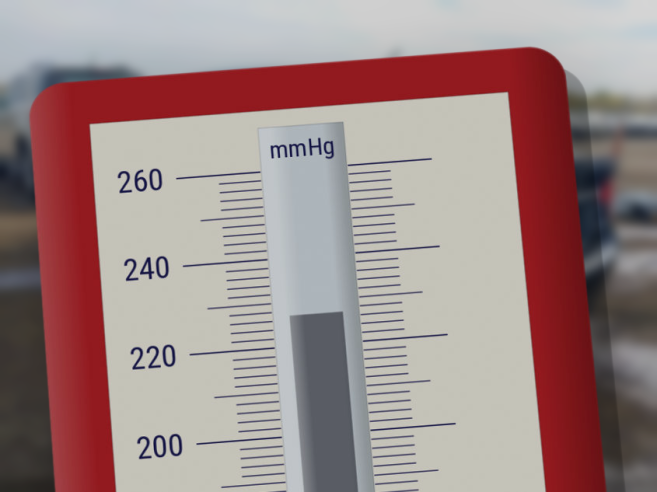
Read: 227 (mmHg)
